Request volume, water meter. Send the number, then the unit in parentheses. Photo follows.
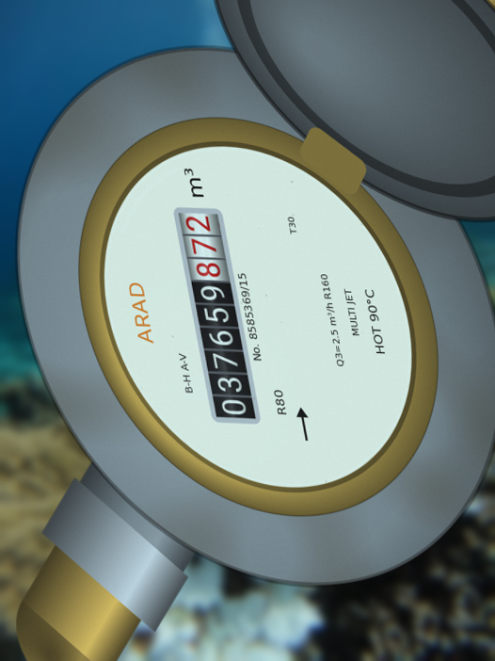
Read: 37659.872 (m³)
